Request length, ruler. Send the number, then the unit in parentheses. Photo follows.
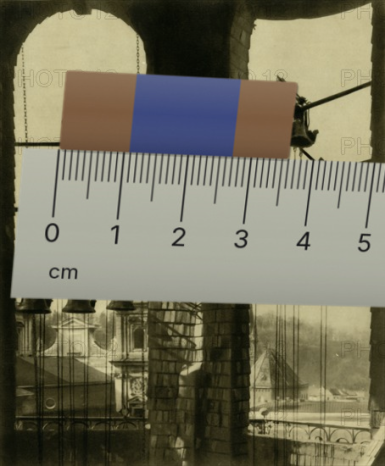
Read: 3.6 (cm)
